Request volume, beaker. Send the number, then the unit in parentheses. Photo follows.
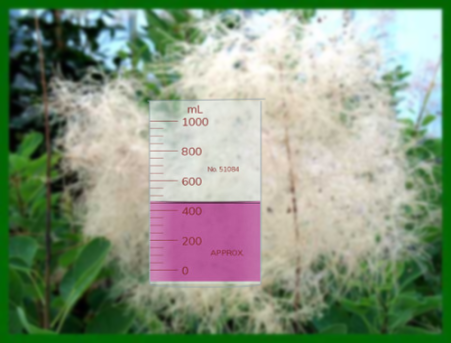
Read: 450 (mL)
